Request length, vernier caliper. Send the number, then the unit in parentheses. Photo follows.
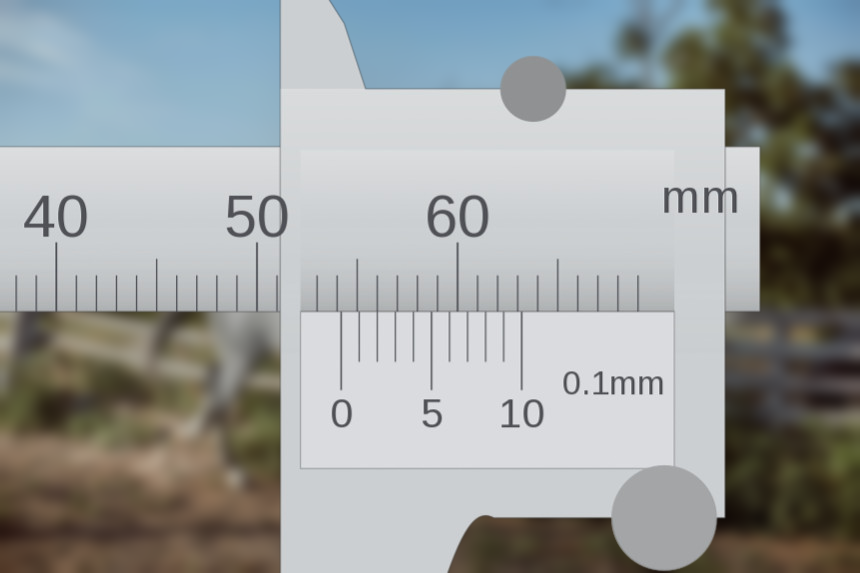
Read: 54.2 (mm)
